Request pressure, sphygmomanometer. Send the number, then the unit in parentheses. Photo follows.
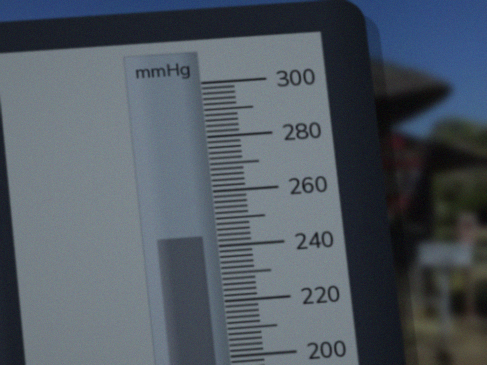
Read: 244 (mmHg)
